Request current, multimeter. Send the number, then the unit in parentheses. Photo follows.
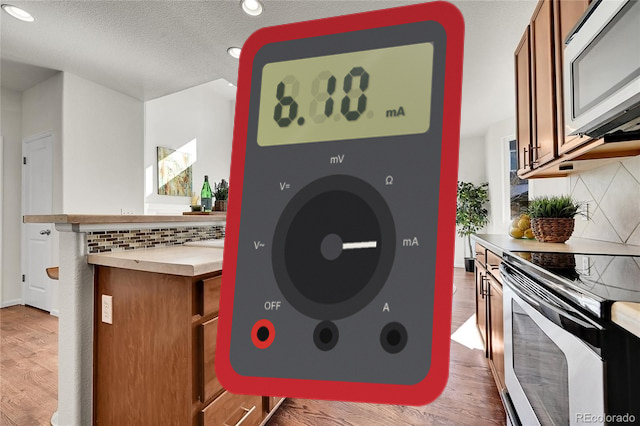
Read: 6.10 (mA)
